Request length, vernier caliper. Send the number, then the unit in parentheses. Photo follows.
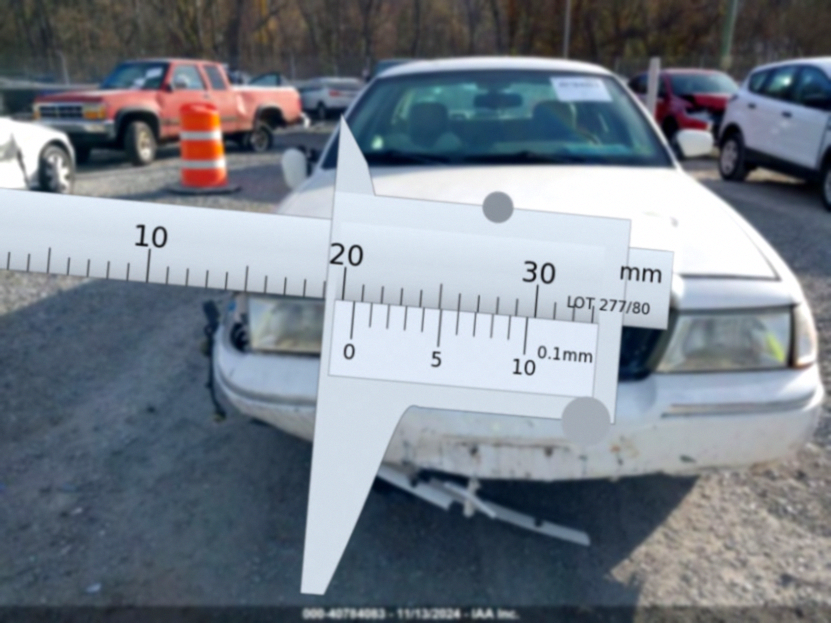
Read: 20.6 (mm)
